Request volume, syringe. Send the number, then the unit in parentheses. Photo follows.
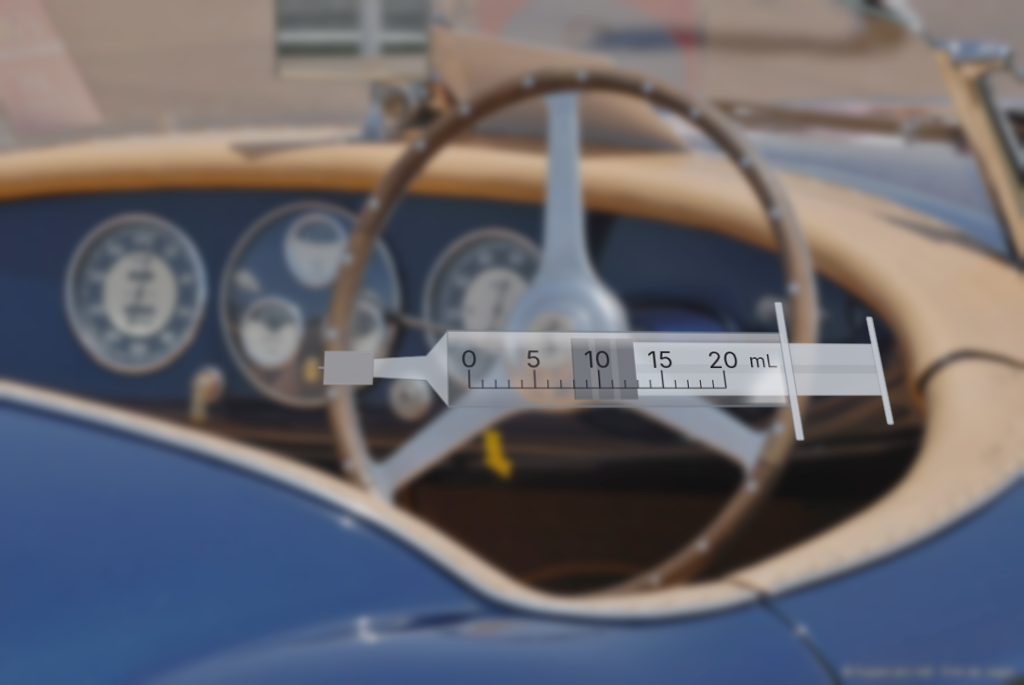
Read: 8 (mL)
